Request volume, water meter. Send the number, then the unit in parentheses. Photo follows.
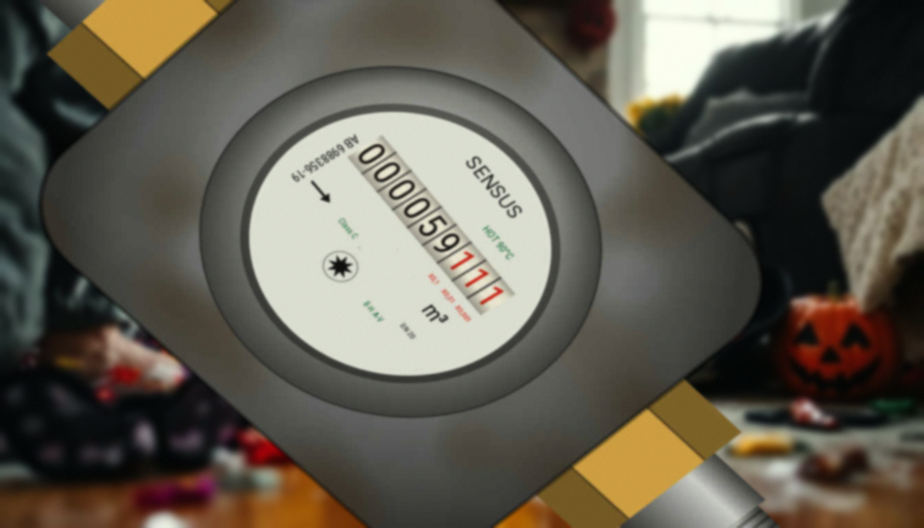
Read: 59.111 (m³)
